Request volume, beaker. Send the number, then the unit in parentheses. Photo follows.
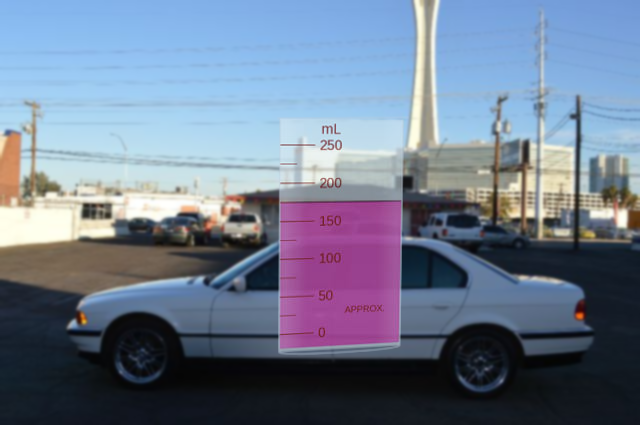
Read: 175 (mL)
